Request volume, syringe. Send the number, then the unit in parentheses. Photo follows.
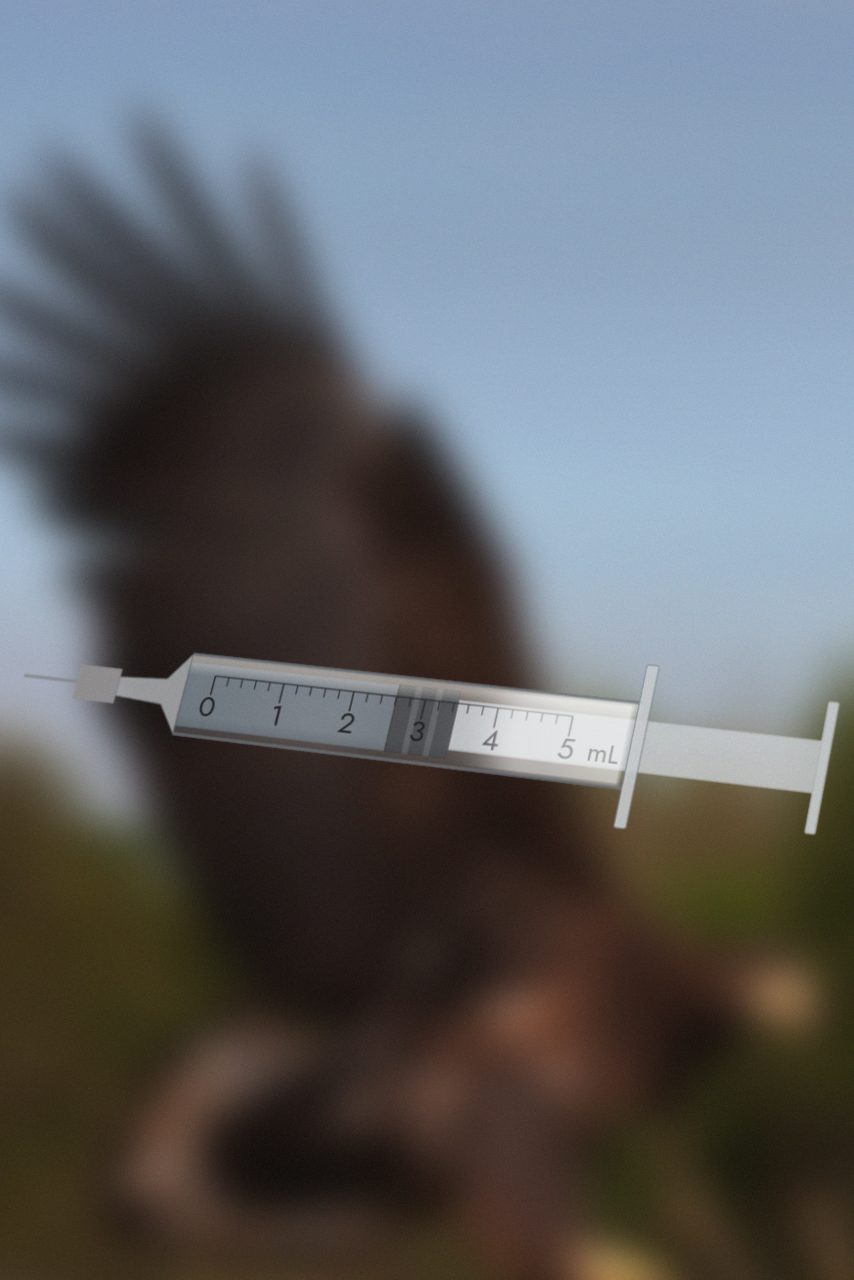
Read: 2.6 (mL)
